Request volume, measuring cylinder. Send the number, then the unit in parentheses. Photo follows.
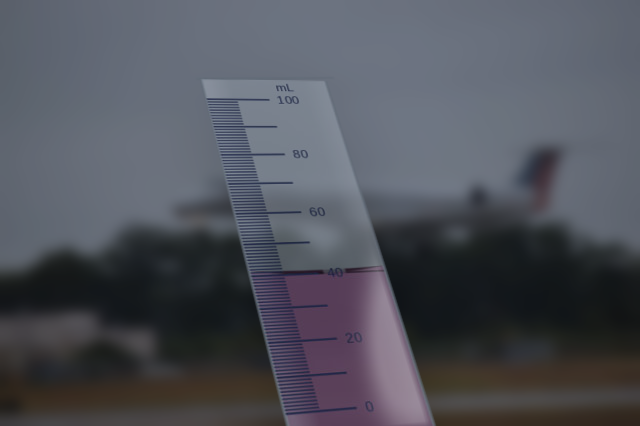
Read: 40 (mL)
